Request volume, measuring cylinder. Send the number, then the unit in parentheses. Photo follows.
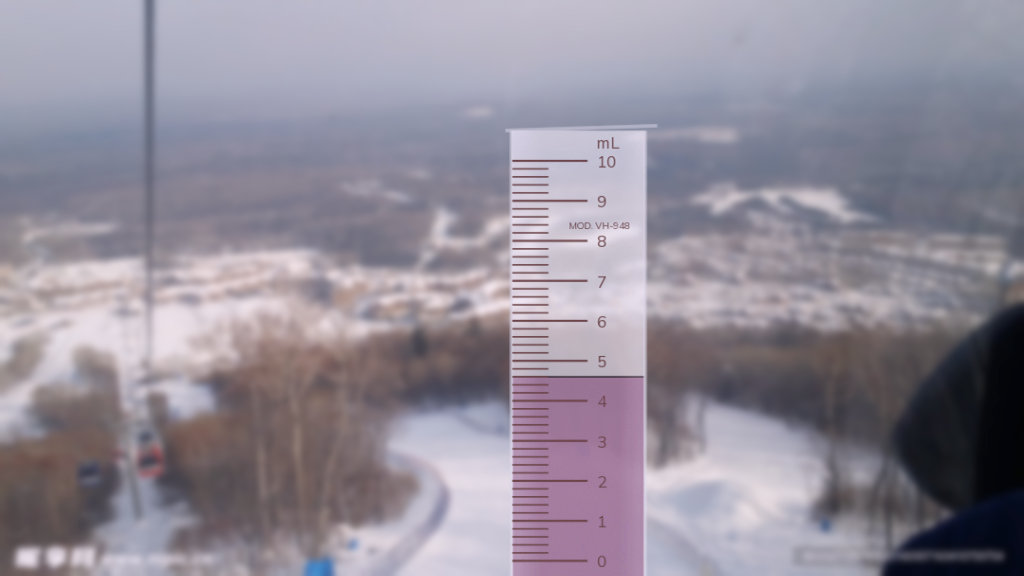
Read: 4.6 (mL)
